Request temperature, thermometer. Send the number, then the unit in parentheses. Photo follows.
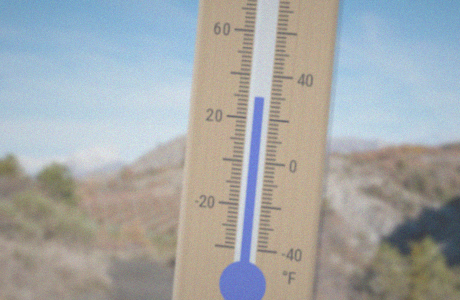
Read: 30 (°F)
